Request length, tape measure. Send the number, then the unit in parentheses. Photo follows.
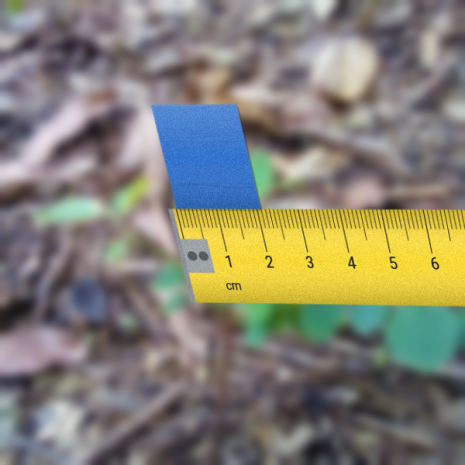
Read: 2.1 (cm)
